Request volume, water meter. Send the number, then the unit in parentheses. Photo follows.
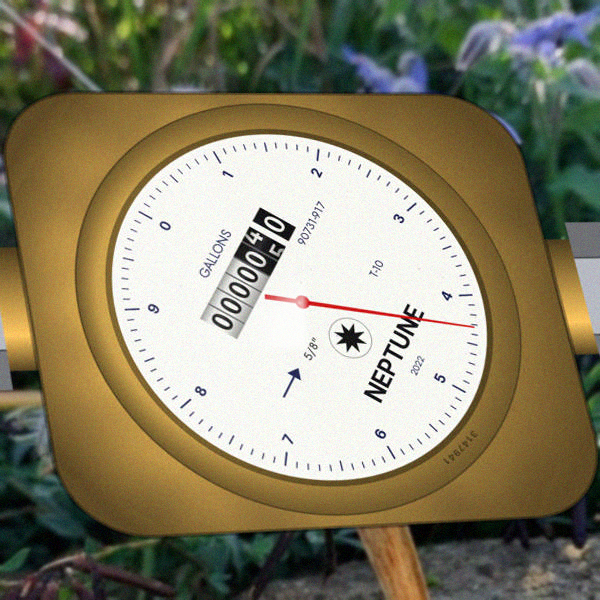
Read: 44.3 (gal)
